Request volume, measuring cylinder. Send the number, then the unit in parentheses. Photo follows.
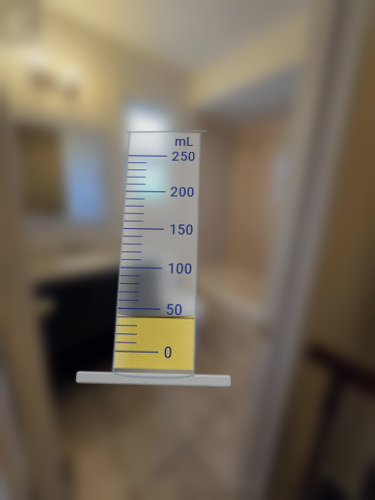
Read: 40 (mL)
